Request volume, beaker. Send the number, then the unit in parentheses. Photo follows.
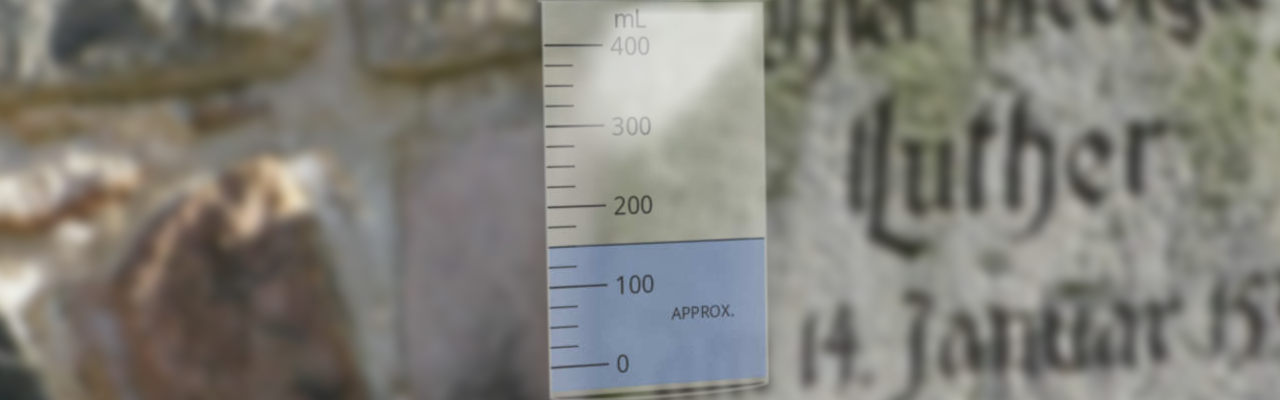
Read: 150 (mL)
